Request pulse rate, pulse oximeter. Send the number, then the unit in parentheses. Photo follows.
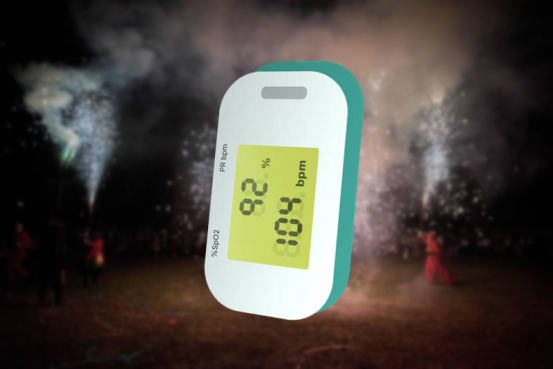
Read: 104 (bpm)
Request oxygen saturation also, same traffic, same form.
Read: 92 (%)
